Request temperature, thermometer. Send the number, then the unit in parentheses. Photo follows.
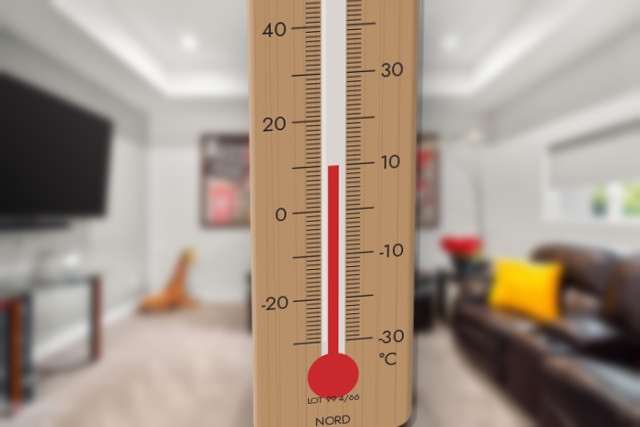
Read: 10 (°C)
